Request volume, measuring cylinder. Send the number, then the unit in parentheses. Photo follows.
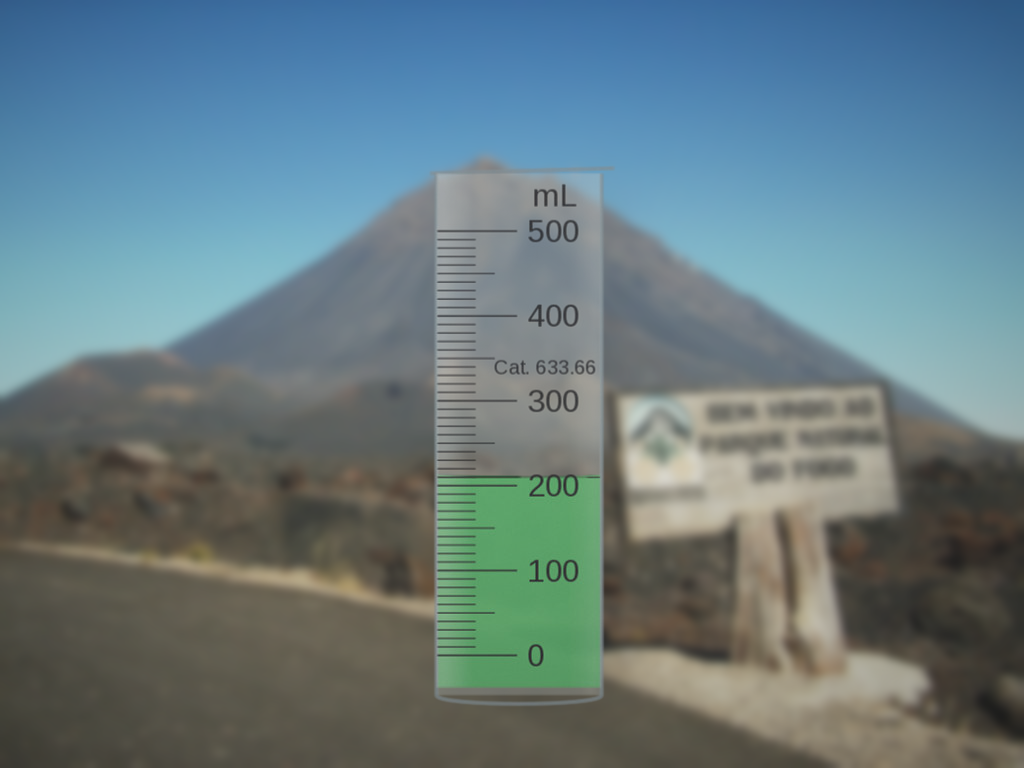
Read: 210 (mL)
